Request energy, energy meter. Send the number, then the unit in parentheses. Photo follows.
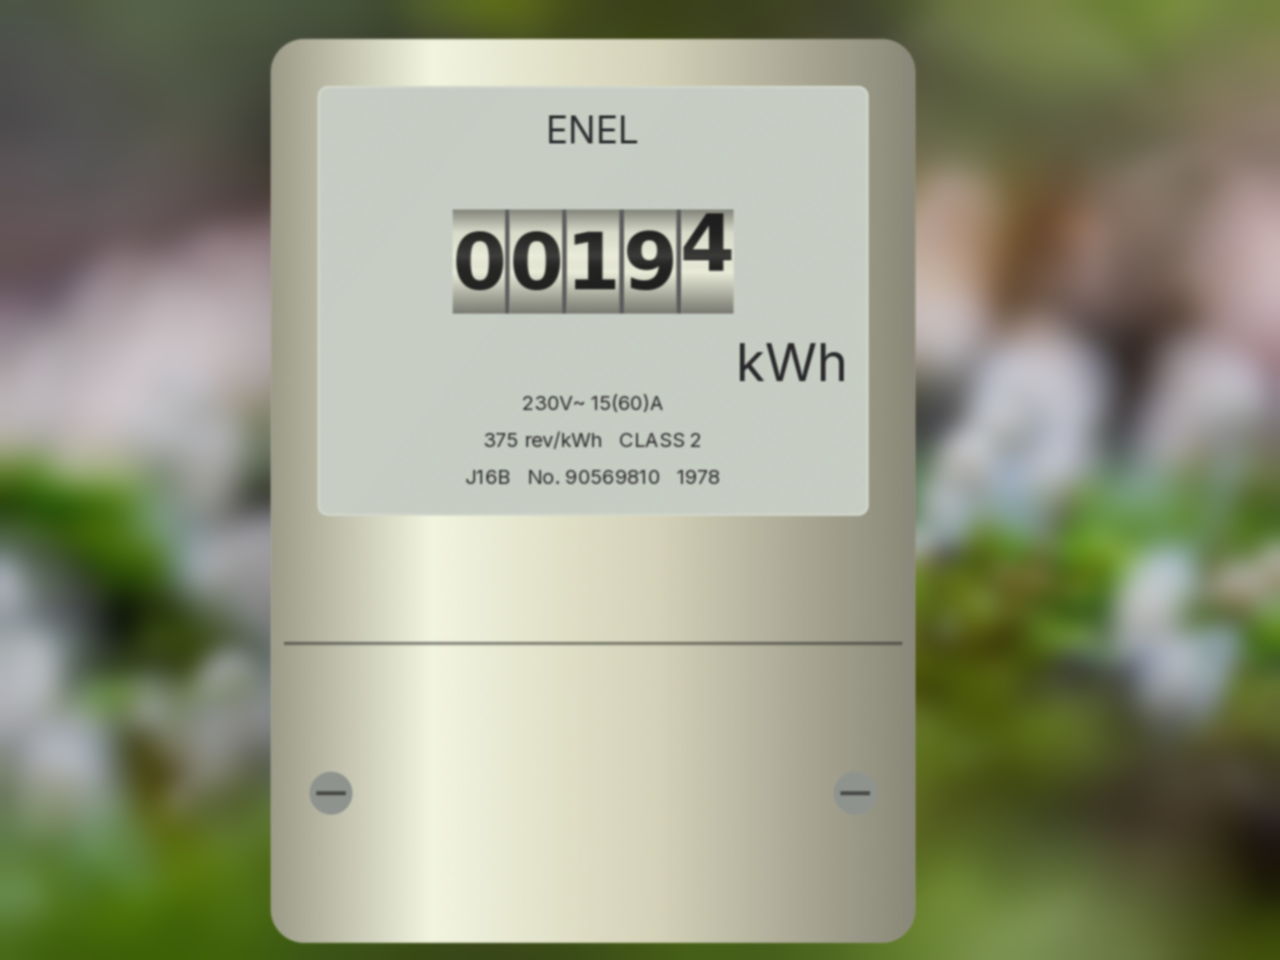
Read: 194 (kWh)
